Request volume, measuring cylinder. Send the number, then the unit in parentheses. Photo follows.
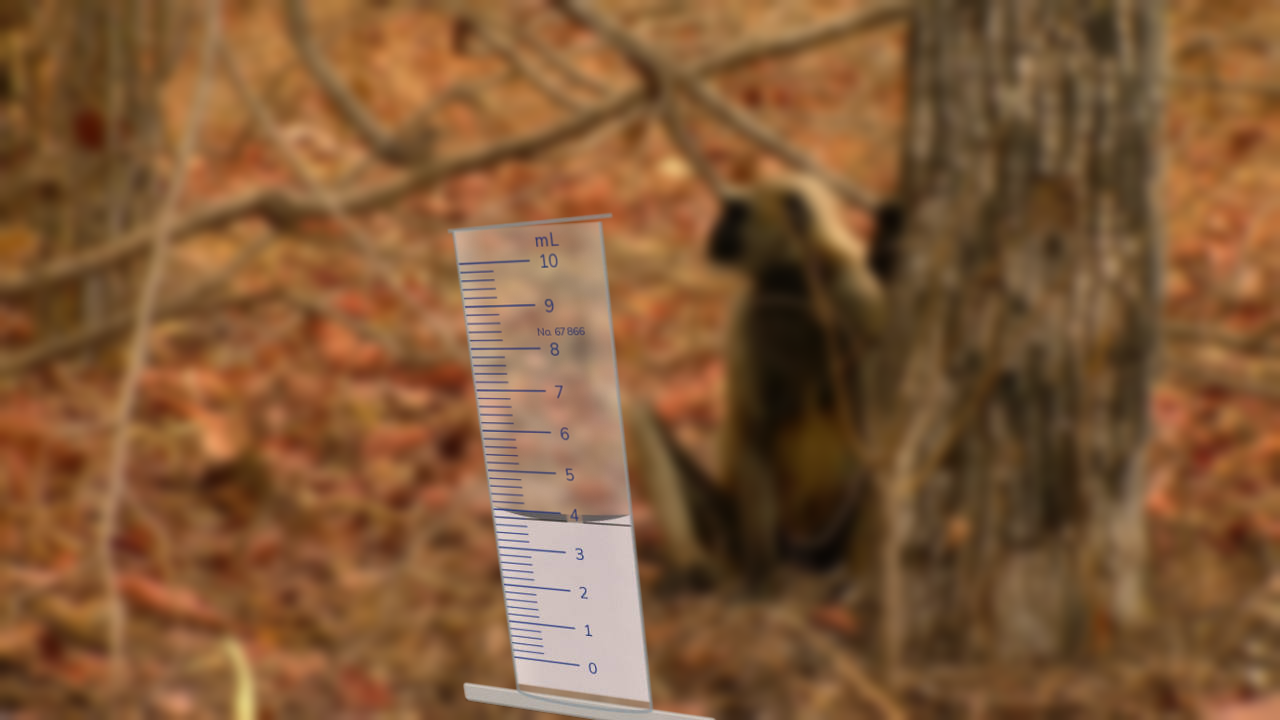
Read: 3.8 (mL)
